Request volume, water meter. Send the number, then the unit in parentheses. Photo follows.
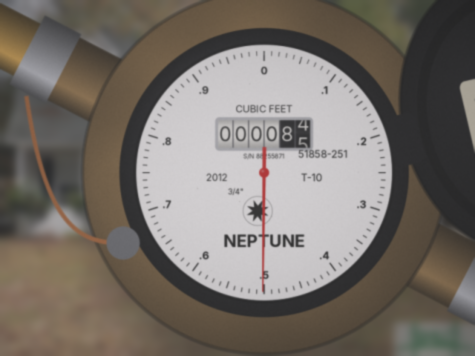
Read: 84.50 (ft³)
